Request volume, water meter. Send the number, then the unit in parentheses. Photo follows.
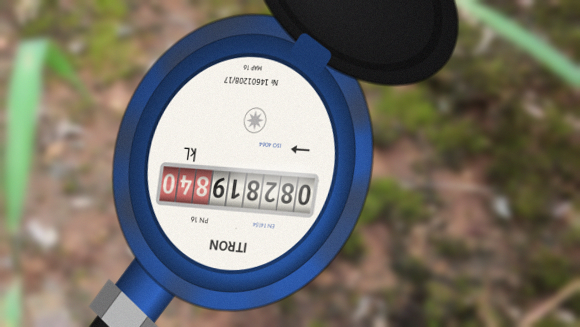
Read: 82819.840 (kL)
